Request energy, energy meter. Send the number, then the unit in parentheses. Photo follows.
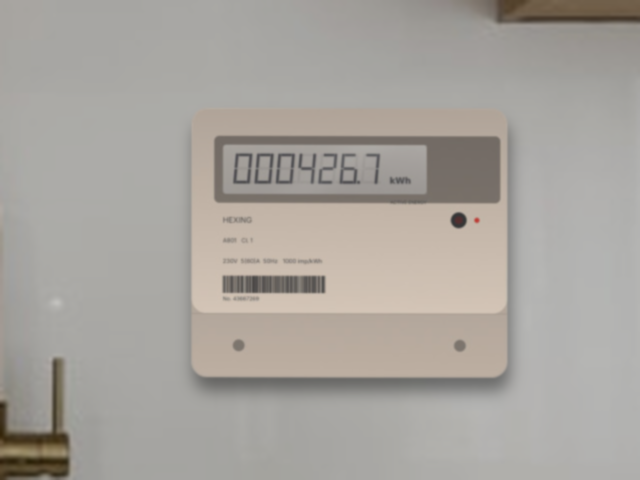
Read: 426.7 (kWh)
